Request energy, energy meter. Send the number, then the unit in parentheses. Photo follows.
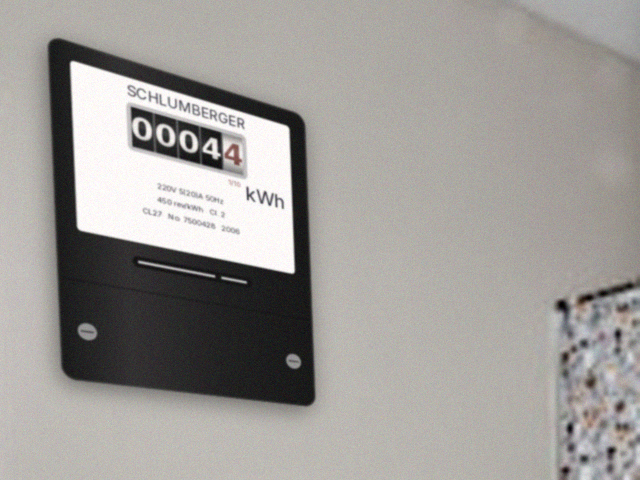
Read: 4.4 (kWh)
